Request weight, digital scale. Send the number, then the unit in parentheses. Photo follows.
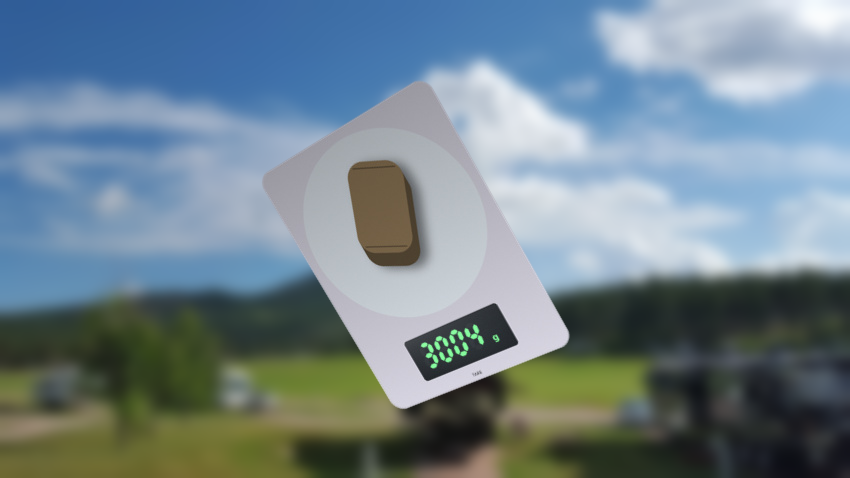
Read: 3004 (g)
